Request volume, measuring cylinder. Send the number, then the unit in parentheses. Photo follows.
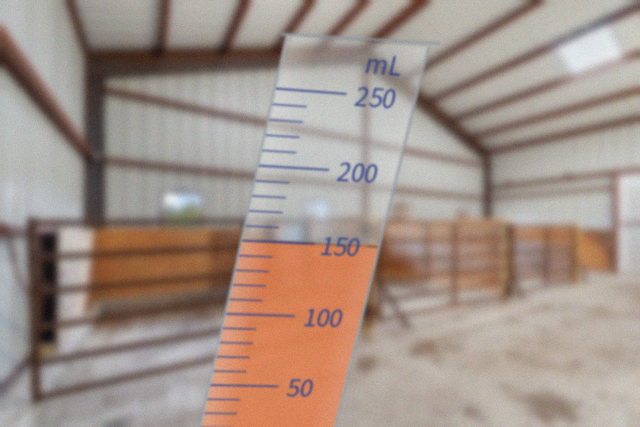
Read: 150 (mL)
